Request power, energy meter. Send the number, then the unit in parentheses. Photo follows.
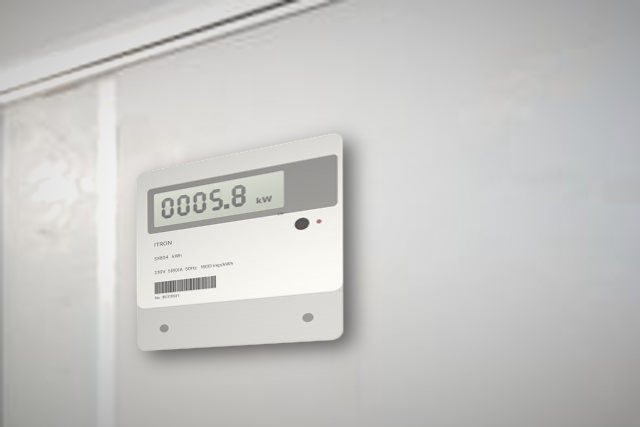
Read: 5.8 (kW)
